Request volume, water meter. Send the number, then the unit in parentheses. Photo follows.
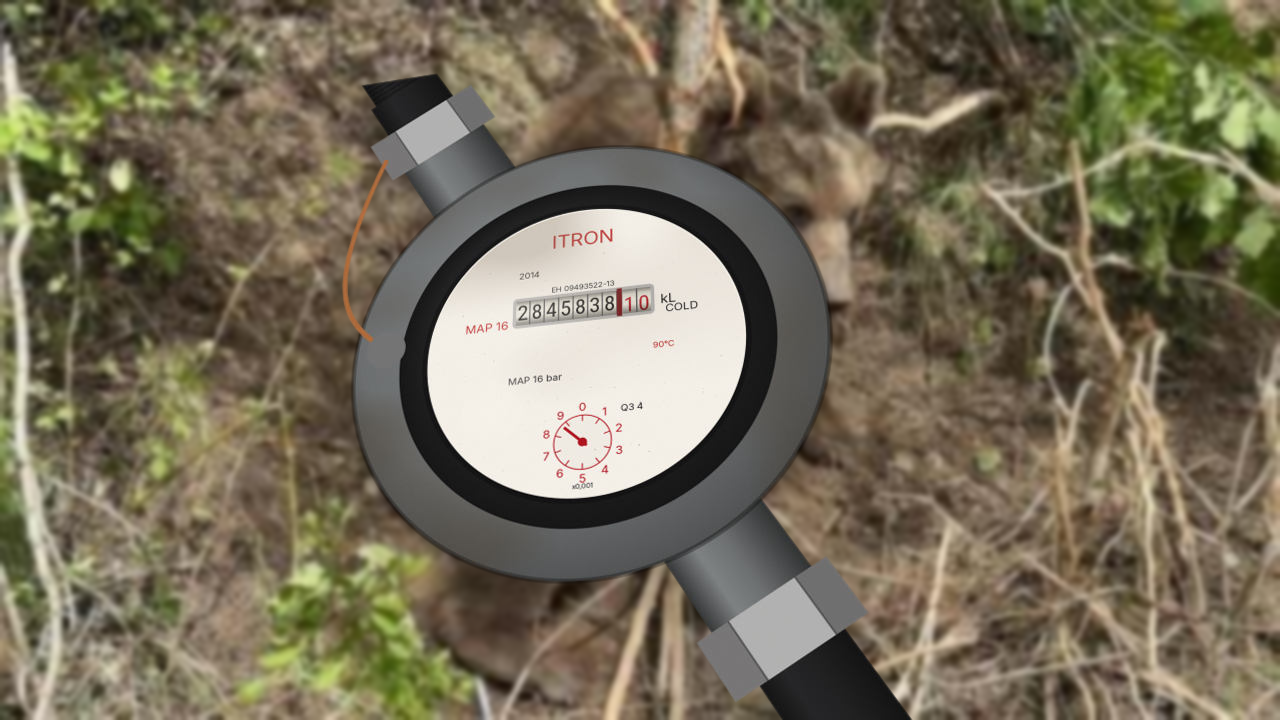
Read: 2845838.098 (kL)
